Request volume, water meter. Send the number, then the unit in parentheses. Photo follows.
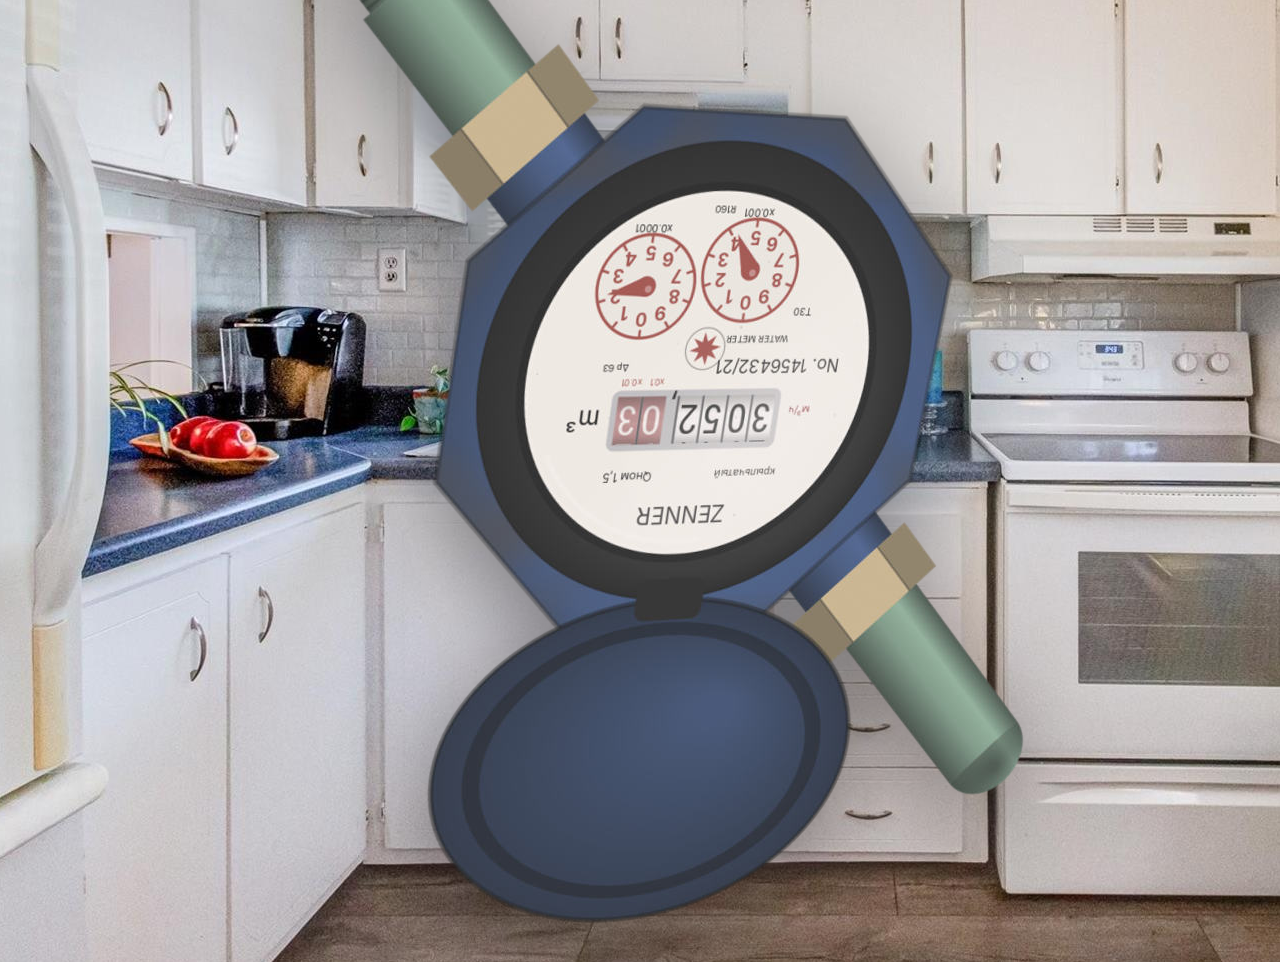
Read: 3052.0342 (m³)
